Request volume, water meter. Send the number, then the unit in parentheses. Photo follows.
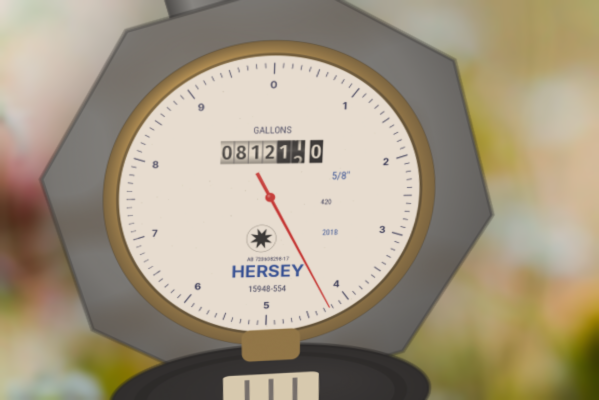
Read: 812114.2 (gal)
